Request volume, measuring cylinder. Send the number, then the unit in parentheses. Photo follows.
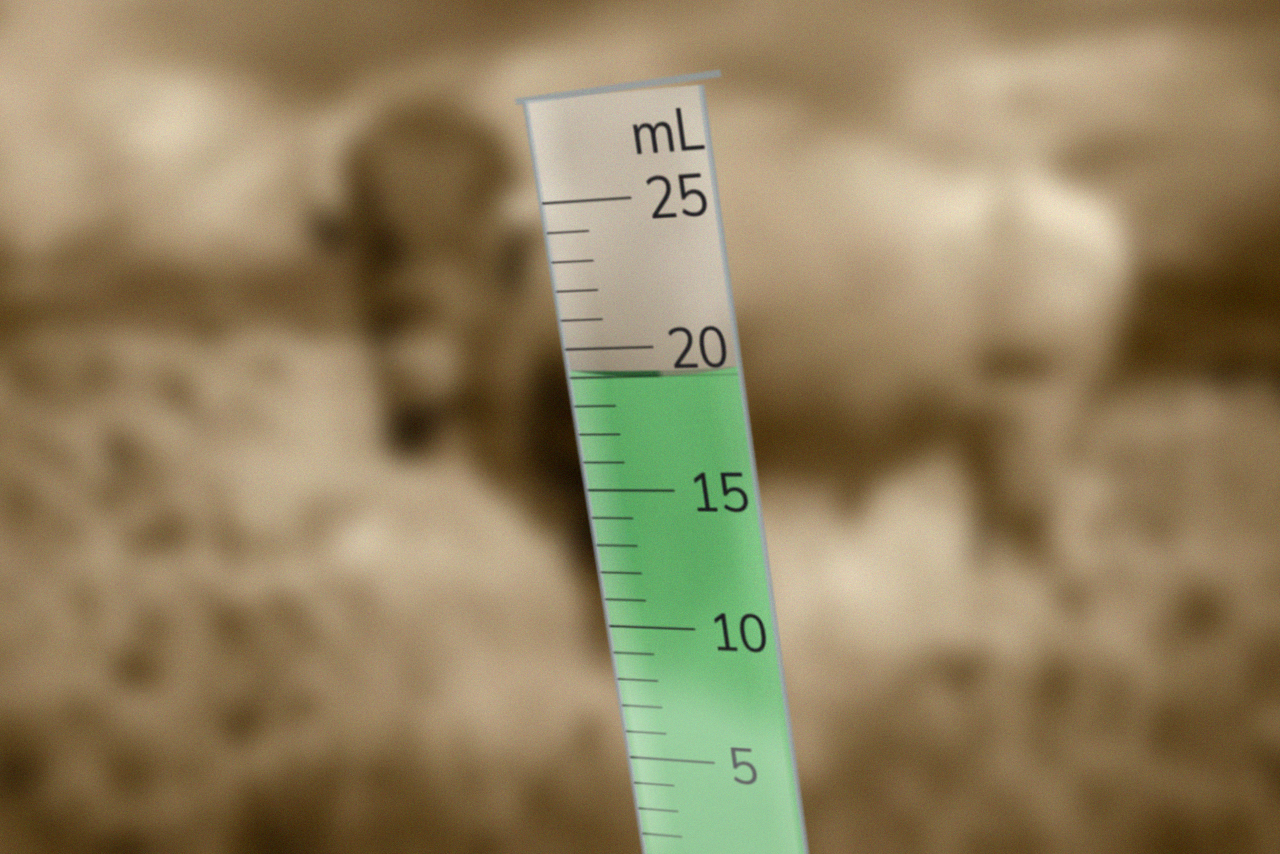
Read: 19 (mL)
